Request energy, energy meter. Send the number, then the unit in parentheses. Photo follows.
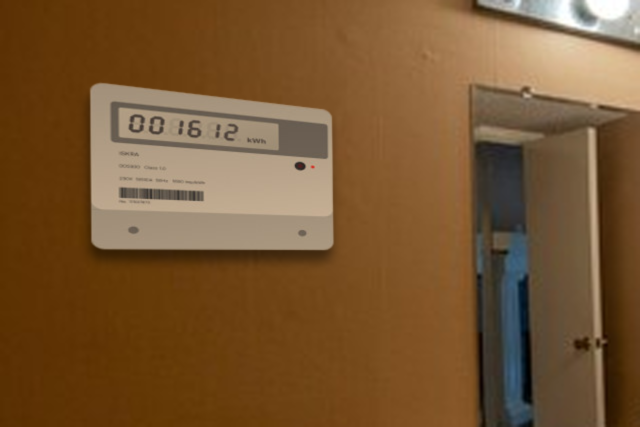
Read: 1612 (kWh)
